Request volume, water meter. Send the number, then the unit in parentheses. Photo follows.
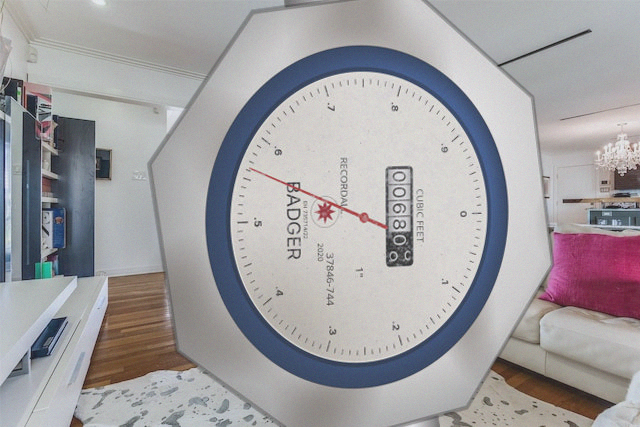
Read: 6808.56 (ft³)
